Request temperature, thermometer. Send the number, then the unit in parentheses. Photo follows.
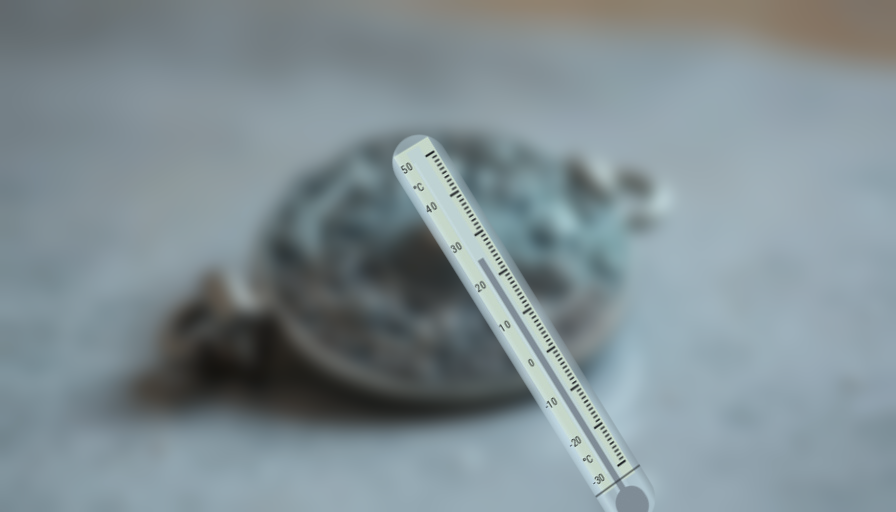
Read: 25 (°C)
